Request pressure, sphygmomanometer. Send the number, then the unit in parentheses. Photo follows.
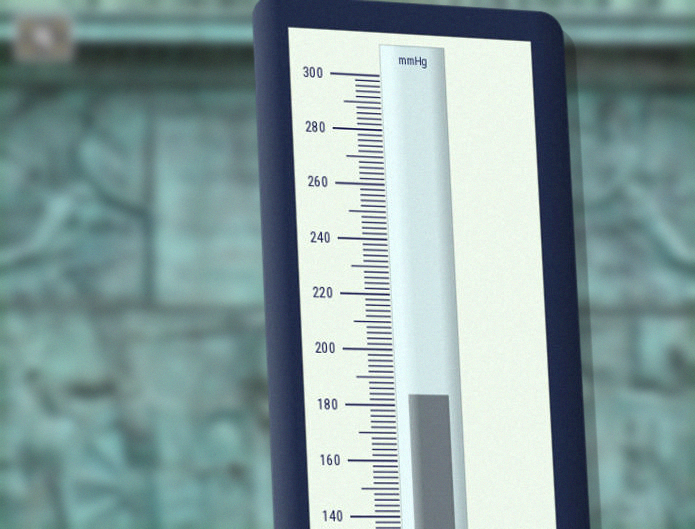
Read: 184 (mmHg)
